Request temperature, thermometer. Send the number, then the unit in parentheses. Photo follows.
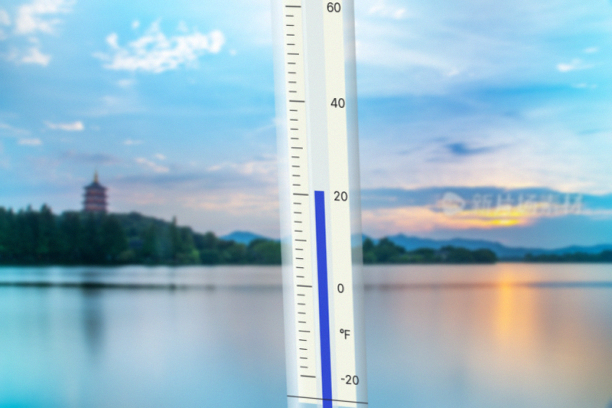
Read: 21 (°F)
